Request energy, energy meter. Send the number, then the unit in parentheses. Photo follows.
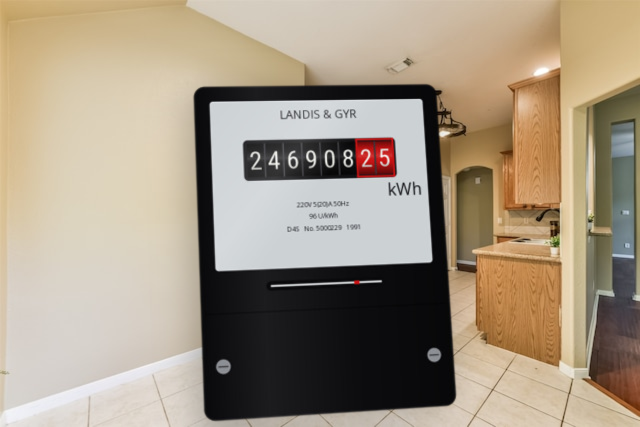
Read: 246908.25 (kWh)
